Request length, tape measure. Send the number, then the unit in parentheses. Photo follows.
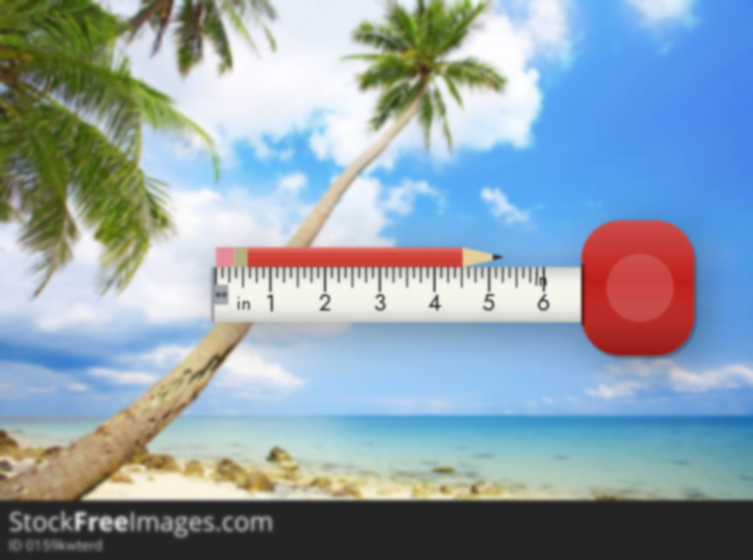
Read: 5.25 (in)
